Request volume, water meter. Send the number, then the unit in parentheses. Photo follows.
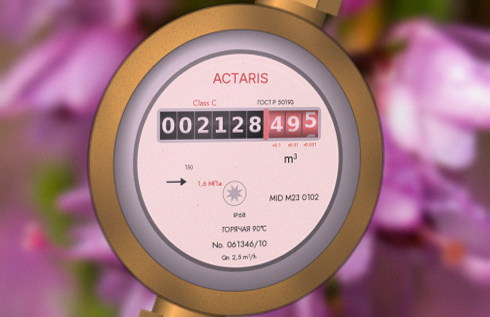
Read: 2128.495 (m³)
